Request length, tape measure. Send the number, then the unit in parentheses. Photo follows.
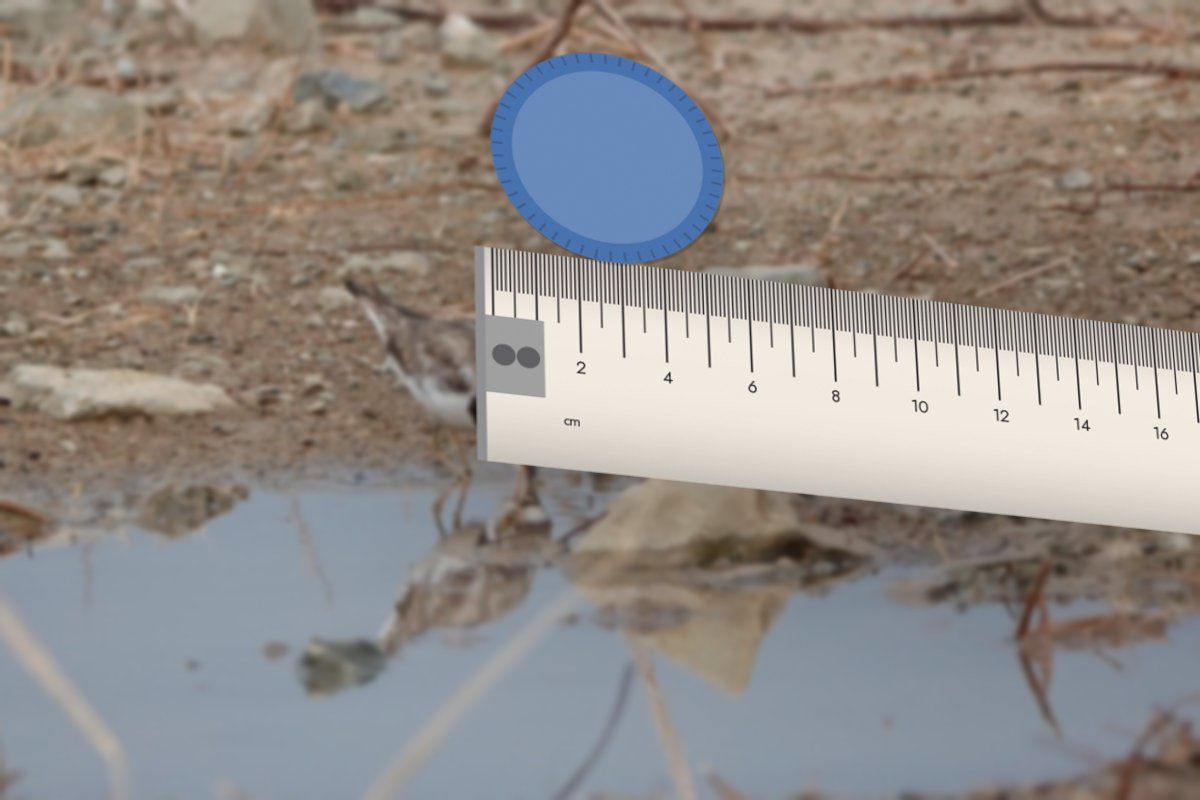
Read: 5.5 (cm)
